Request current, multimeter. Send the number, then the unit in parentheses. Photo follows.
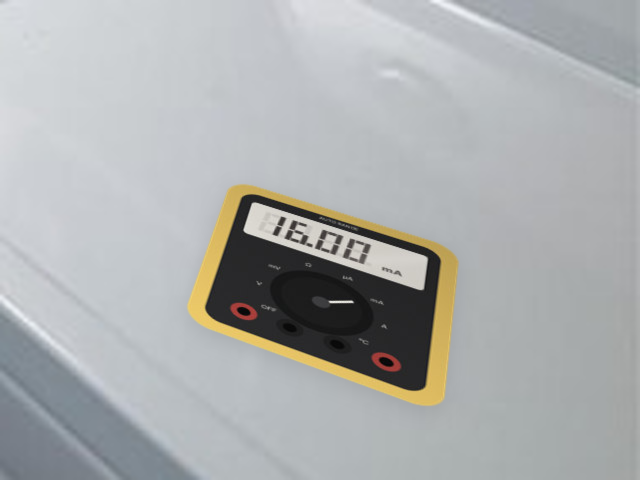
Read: 16.00 (mA)
